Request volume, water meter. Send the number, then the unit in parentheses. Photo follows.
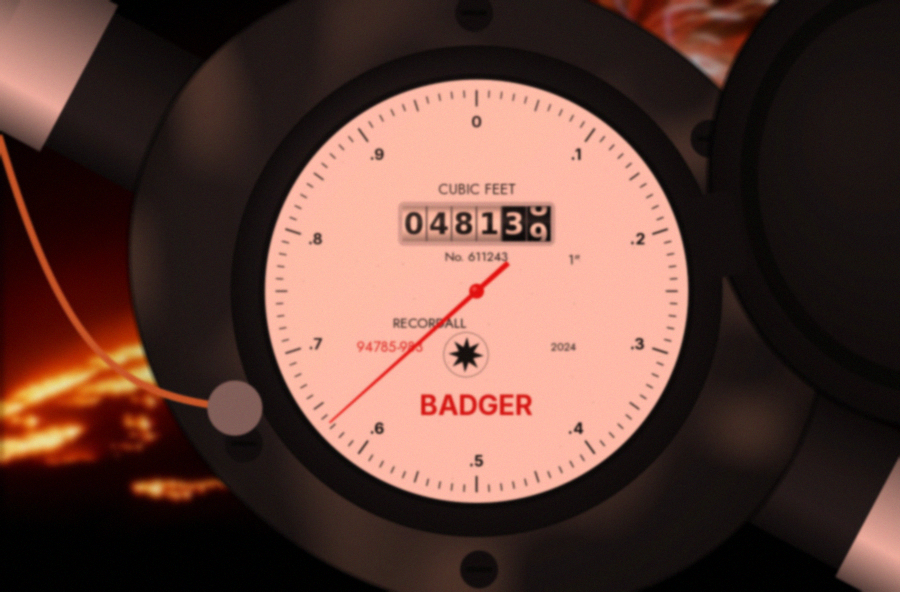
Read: 48138.63 (ft³)
